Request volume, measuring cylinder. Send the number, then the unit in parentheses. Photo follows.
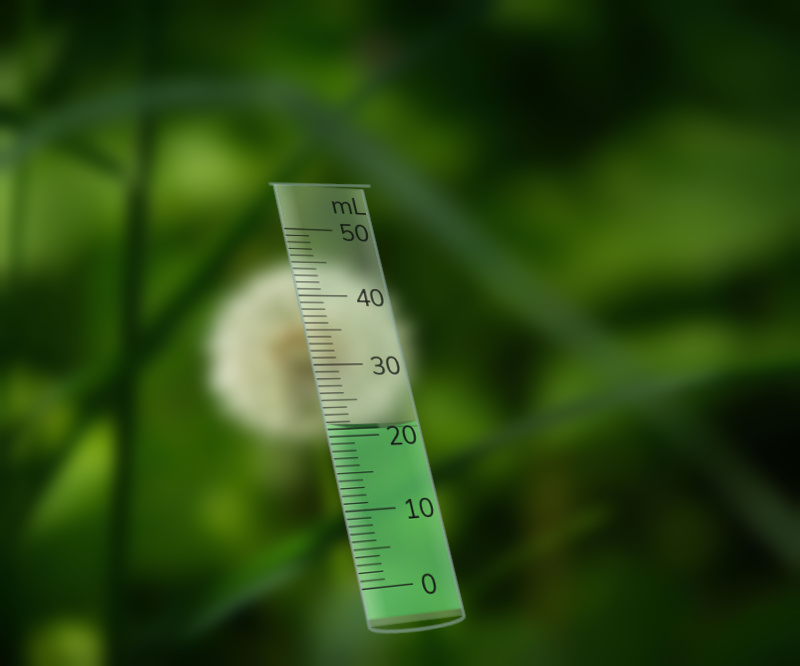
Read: 21 (mL)
